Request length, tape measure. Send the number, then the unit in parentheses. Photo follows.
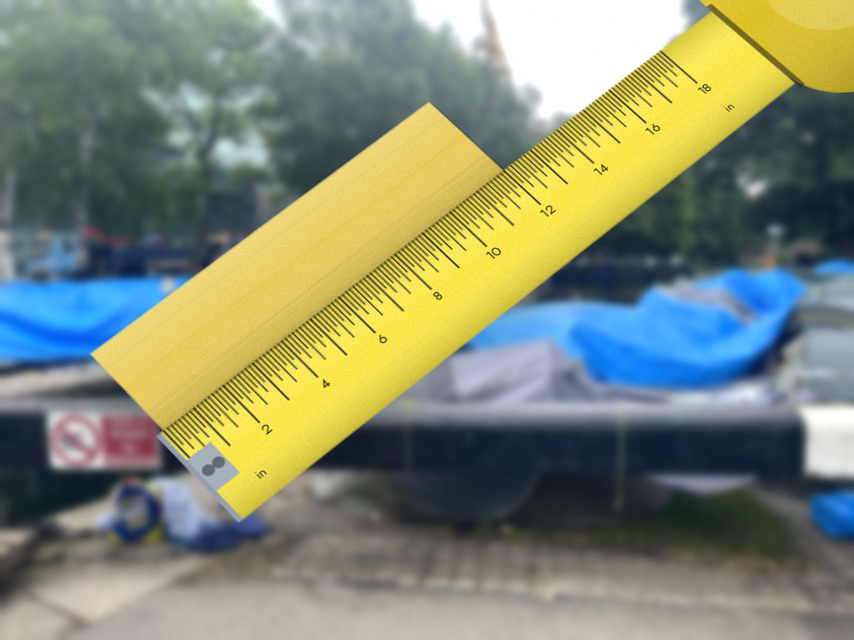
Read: 12 (in)
